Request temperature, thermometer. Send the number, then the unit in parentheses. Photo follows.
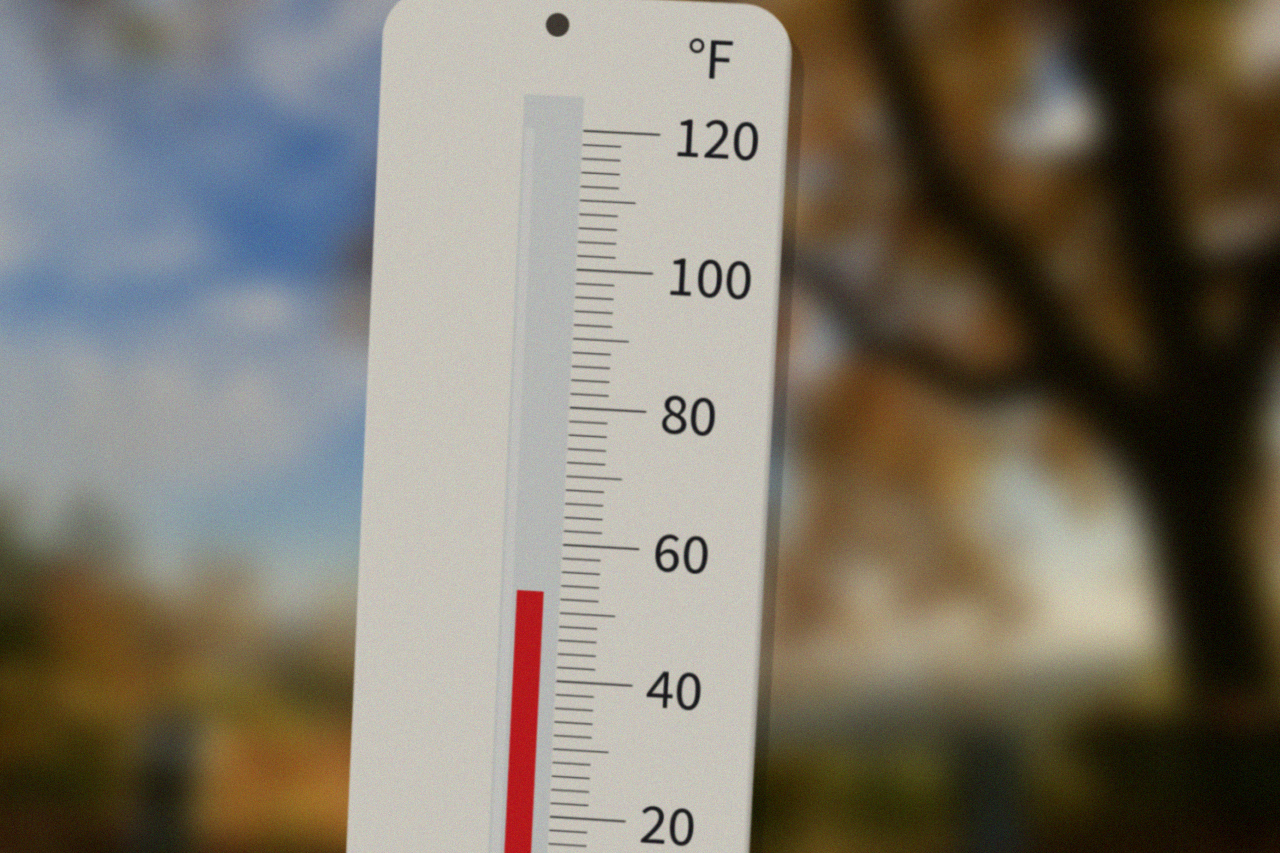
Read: 53 (°F)
